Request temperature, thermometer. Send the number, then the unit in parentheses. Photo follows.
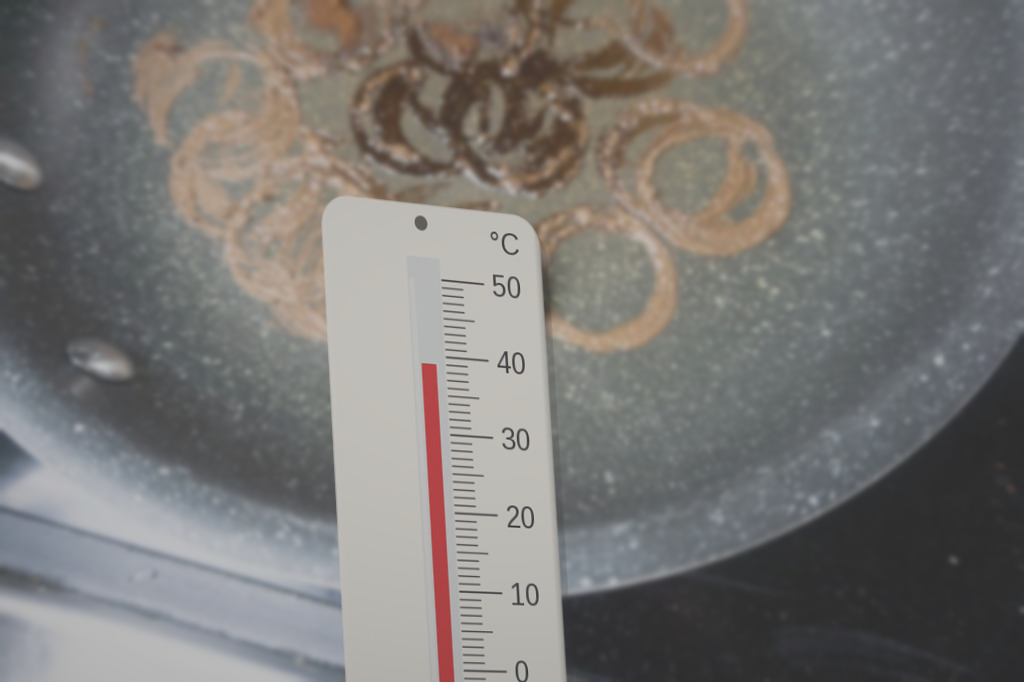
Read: 39 (°C)
